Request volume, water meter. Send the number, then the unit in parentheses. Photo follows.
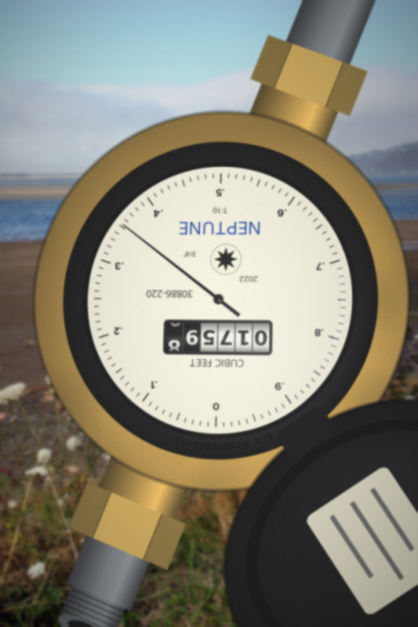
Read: 17598.35 (ft³)
